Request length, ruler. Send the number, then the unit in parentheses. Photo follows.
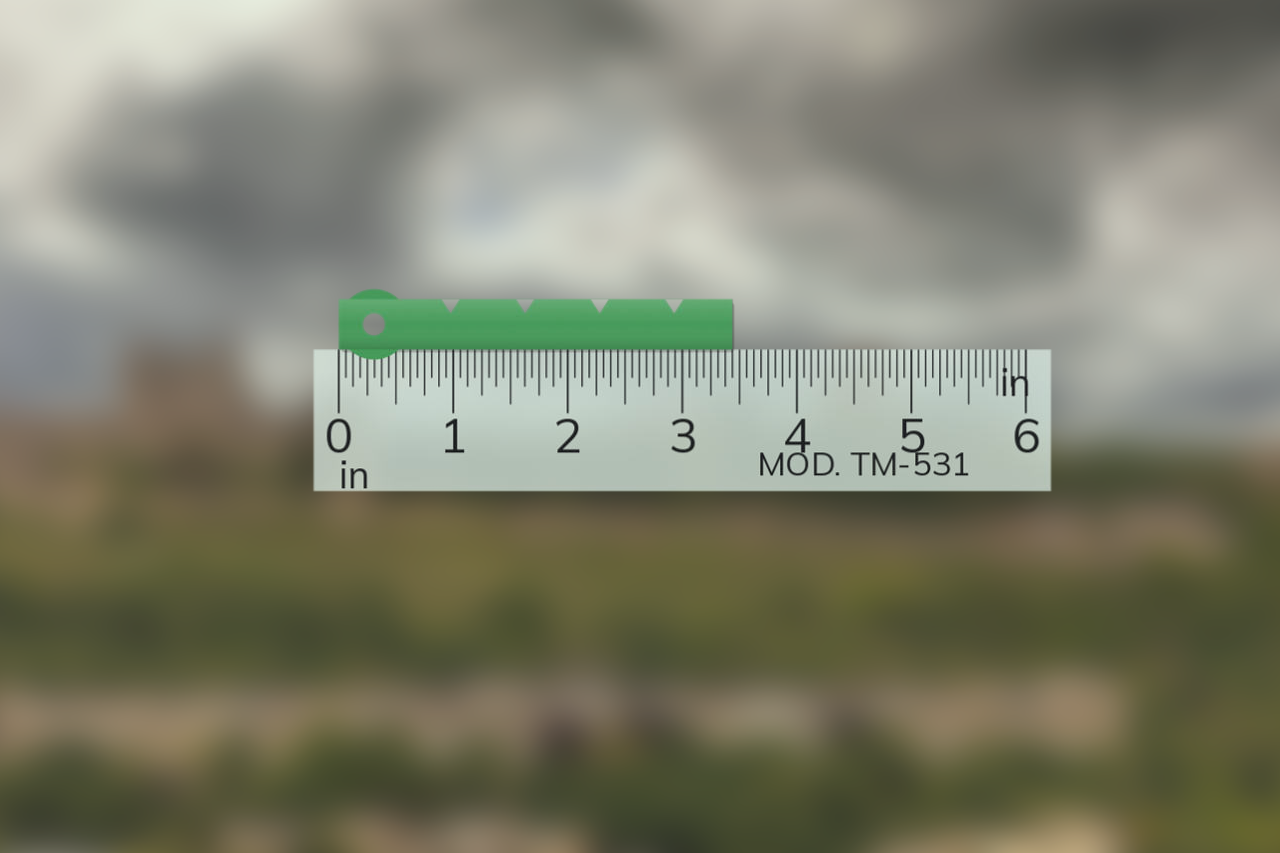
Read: 3.4375 (in)
